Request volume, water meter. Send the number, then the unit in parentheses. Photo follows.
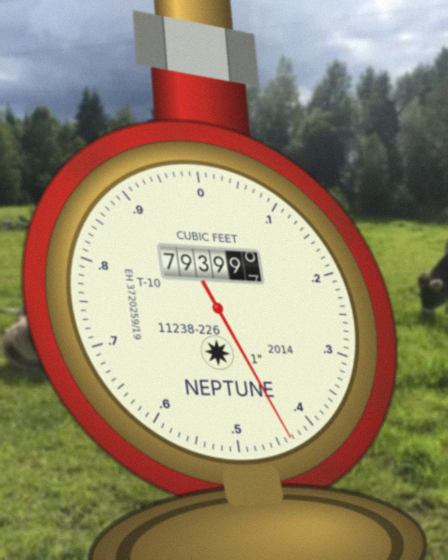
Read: 793996.43 (ft³)
